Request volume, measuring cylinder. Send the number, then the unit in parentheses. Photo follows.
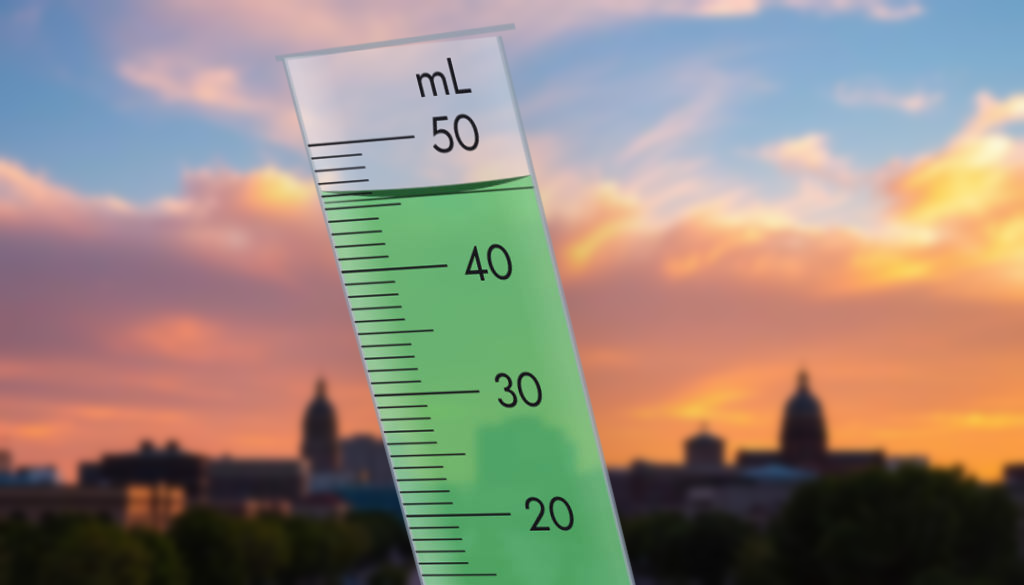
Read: 45.5 (mL)
